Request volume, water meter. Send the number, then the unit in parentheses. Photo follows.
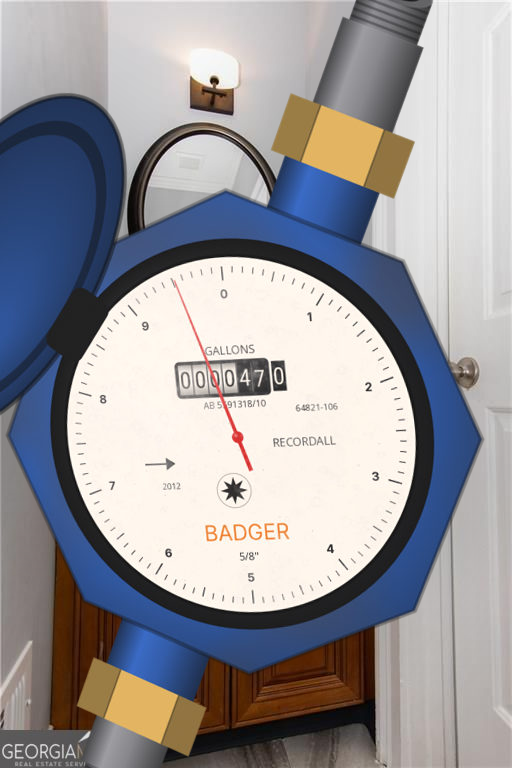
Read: 469.5 (gal)
